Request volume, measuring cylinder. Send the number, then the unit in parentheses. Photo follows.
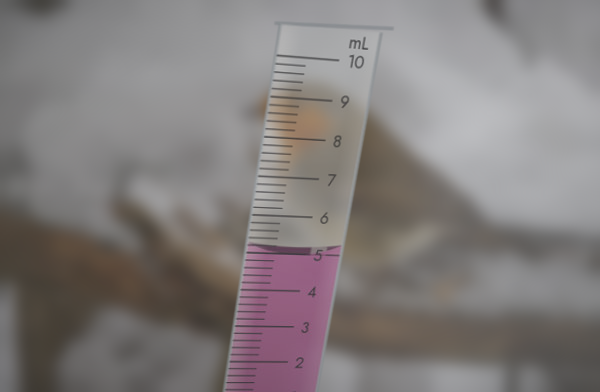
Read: 5 (mL)
